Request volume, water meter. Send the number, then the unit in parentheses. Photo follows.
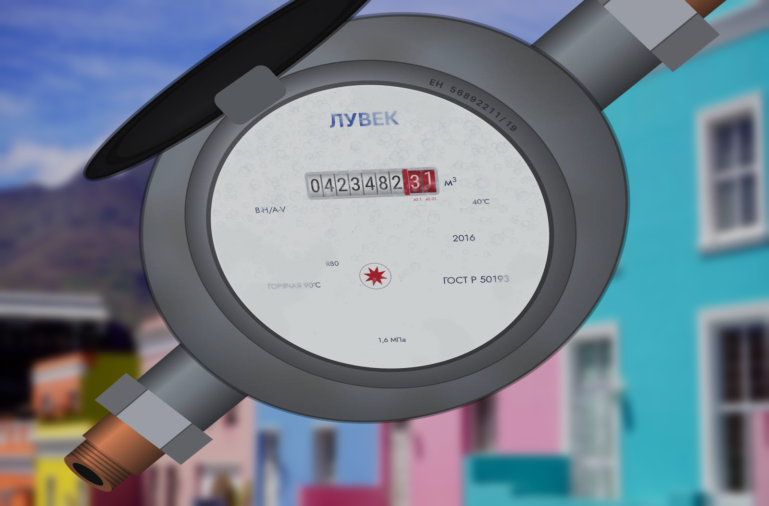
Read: 423482.31 (m³)
